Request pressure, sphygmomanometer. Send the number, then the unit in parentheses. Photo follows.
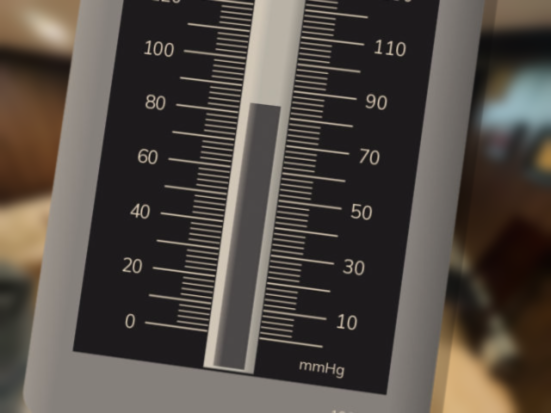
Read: 84 (mmHg)
